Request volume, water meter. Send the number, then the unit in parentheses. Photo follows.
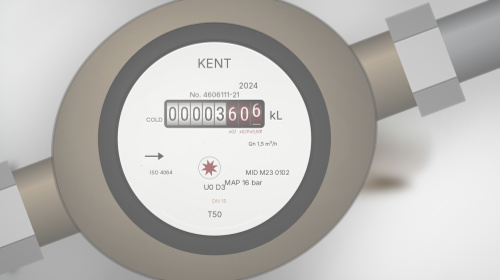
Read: 3.606 (kL)
